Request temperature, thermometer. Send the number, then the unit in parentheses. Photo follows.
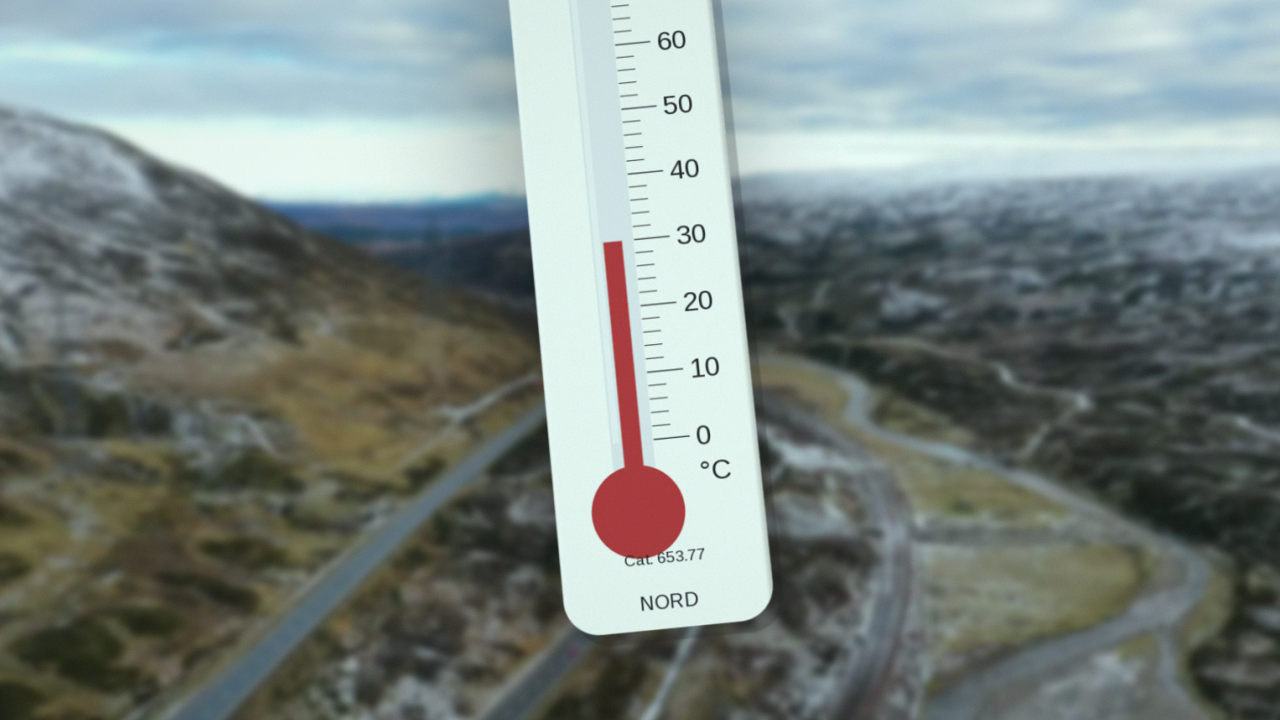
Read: 30 (°C)
